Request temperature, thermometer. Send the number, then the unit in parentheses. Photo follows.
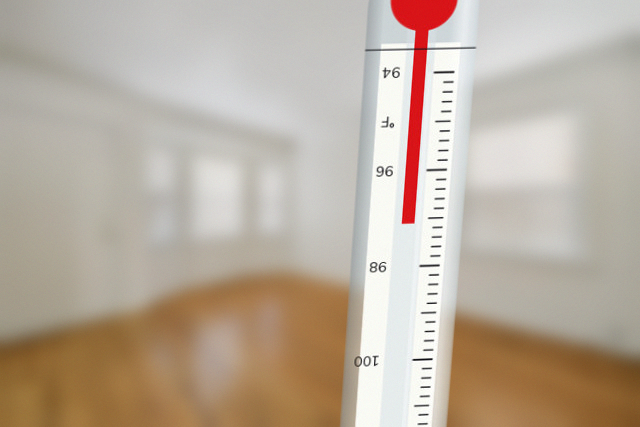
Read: 97.1 (°F)
